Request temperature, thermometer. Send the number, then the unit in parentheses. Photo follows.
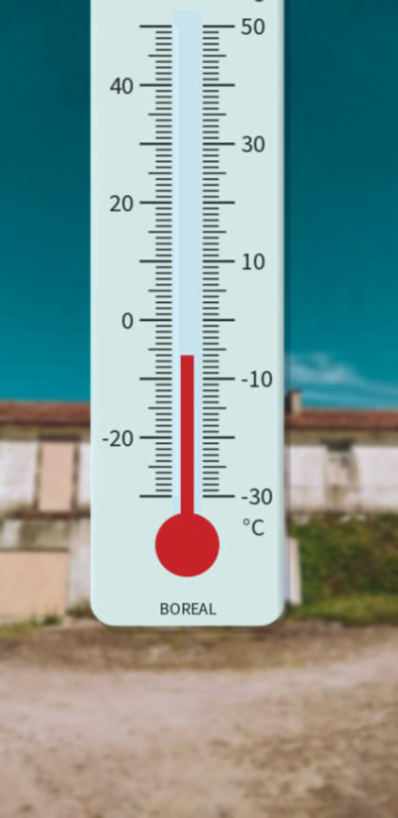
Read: -6 (°C)
